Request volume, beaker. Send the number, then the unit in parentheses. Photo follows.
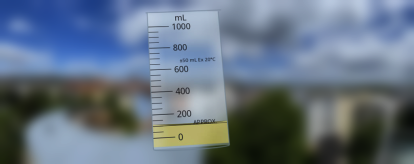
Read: 100 (mL)
